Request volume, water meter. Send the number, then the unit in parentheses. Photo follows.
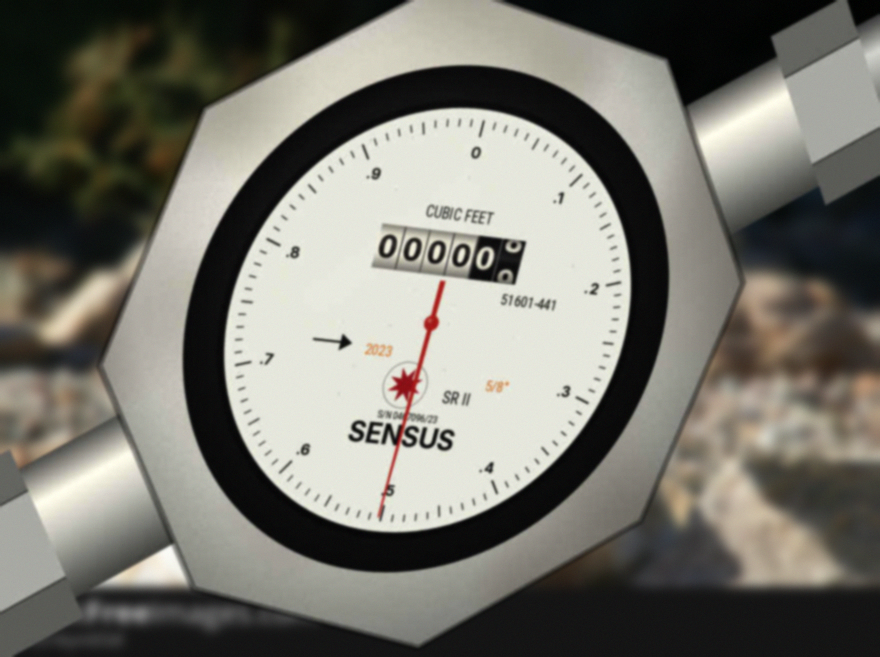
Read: 8.50 (ft³)
